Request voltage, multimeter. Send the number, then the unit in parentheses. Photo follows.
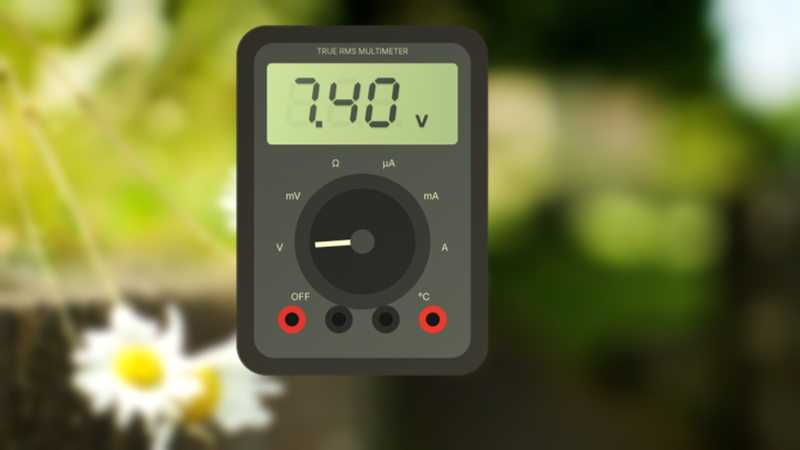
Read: 7.40 (V)
